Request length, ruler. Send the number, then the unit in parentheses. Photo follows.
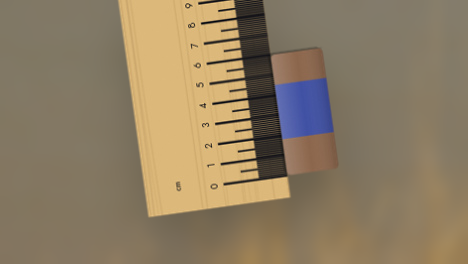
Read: 6 (cm)
